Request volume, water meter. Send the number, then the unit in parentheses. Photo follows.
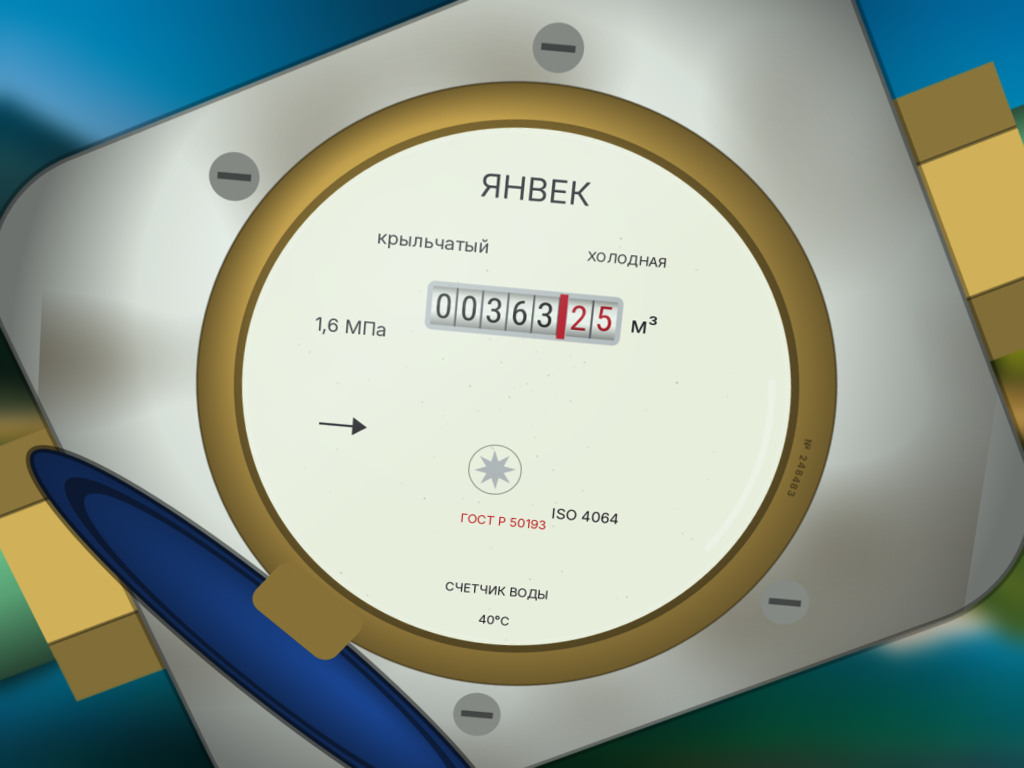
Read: 363.25 (m³)
